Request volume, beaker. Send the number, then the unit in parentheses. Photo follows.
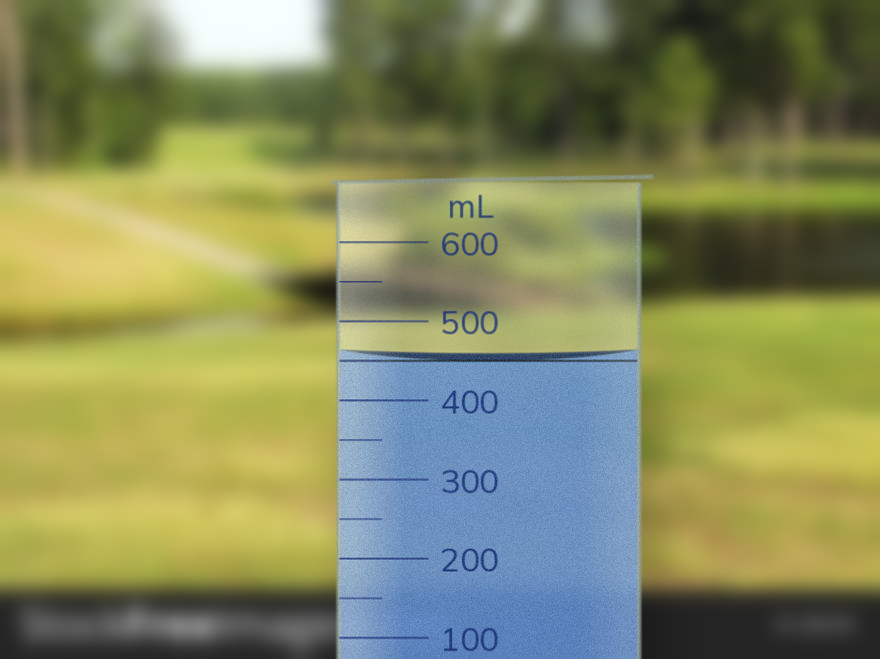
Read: 450 (mL)
